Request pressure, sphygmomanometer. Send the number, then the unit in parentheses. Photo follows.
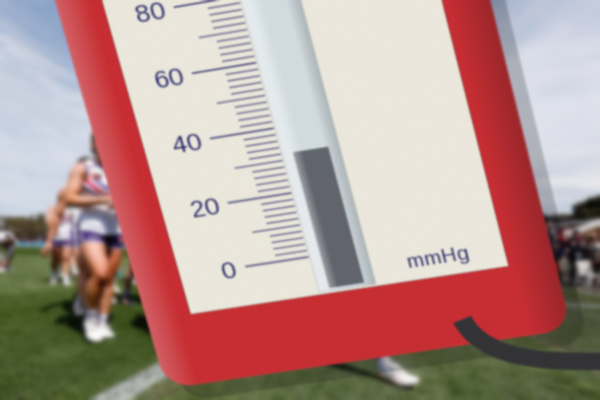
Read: 32 (mmHg)
